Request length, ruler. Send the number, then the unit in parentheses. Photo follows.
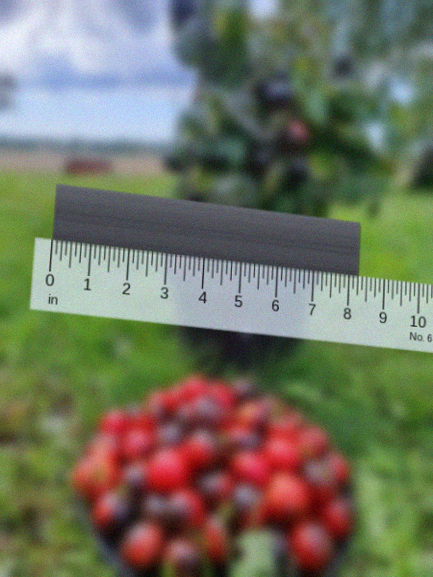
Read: 8.25 (in)
